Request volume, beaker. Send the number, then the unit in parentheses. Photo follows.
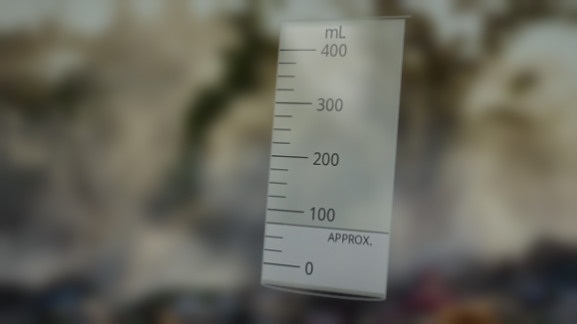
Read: 75 (mL)
